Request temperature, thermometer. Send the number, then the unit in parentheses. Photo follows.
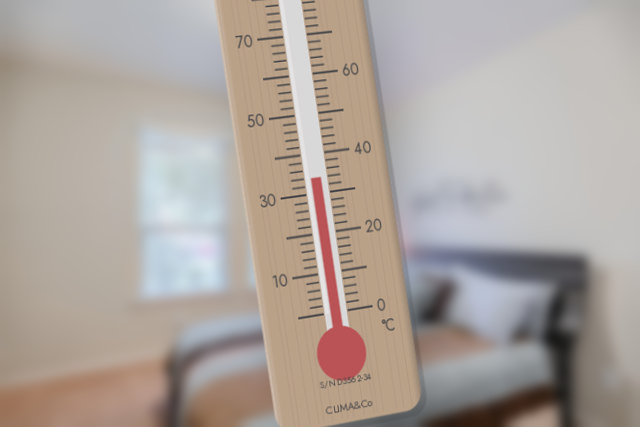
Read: 34 (°C)
